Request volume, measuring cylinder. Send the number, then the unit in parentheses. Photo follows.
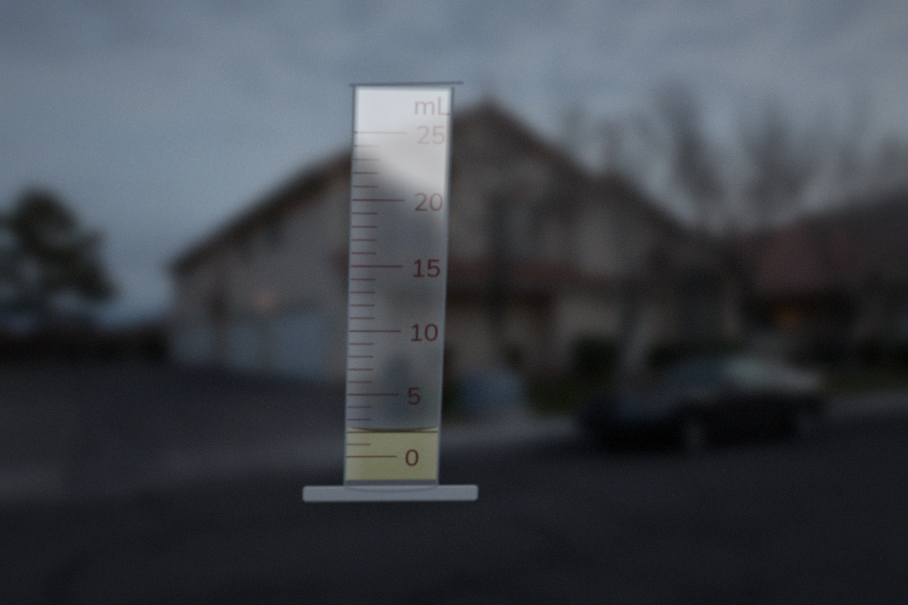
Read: 2 (mL)
